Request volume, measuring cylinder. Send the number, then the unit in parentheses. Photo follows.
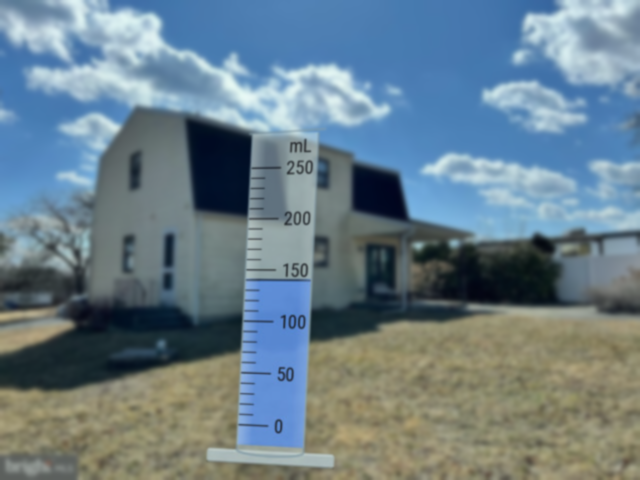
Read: 140 (mL)
